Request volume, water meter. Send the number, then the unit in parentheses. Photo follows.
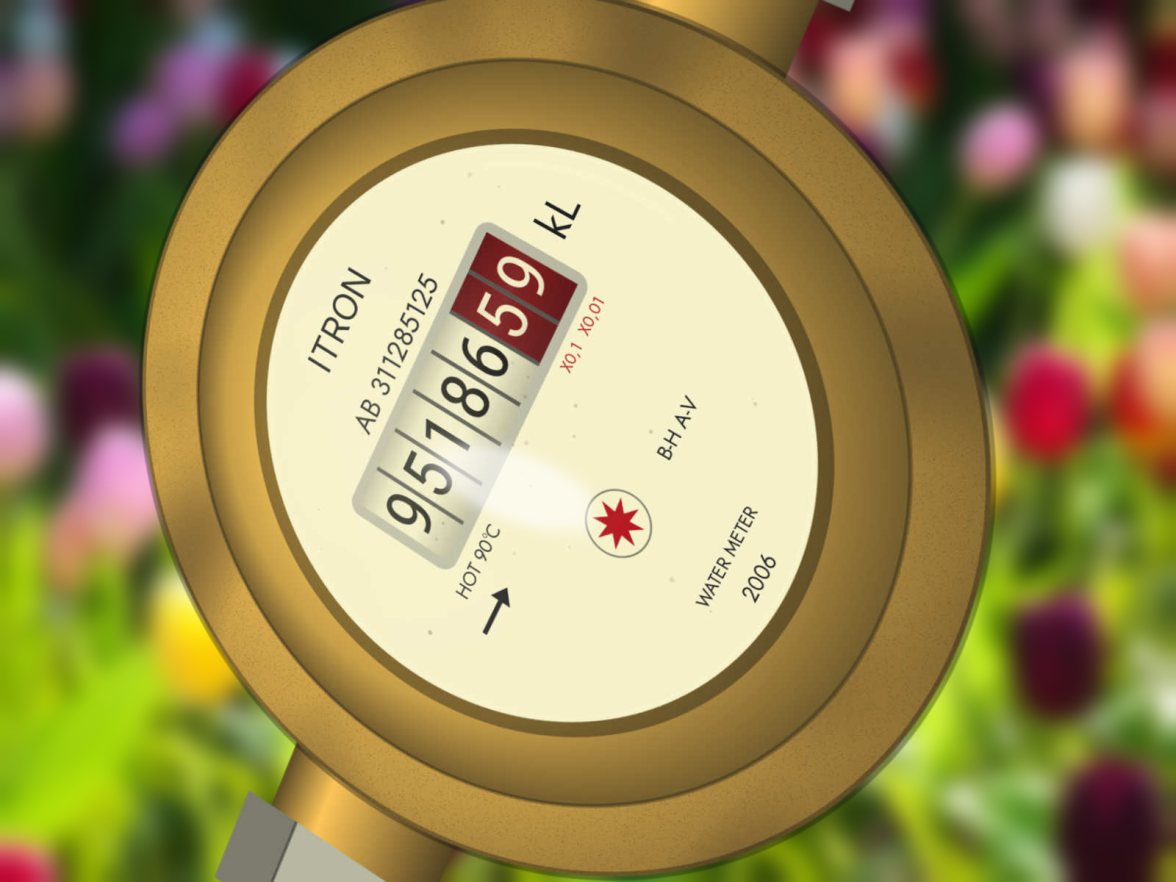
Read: 95186.59 (kL)
